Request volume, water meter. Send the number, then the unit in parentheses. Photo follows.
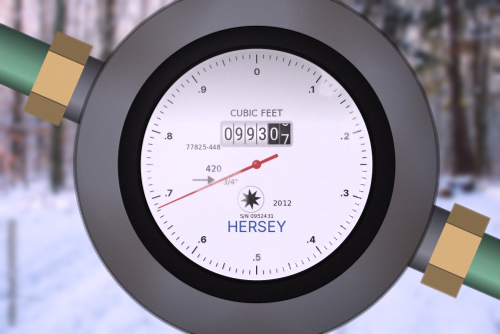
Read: 99306.68 (ft³)
